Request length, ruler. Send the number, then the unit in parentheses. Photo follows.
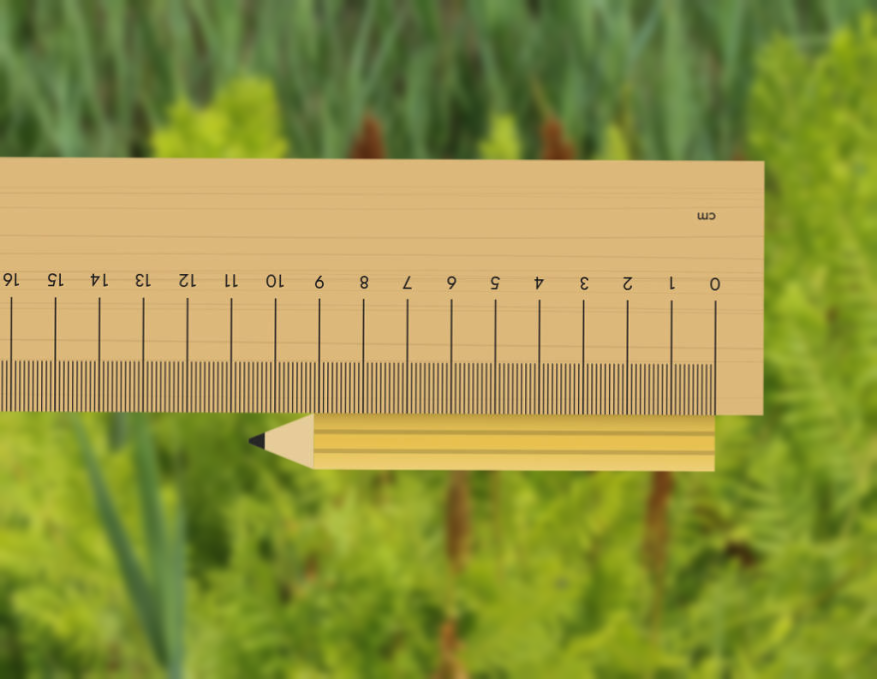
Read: 10.6 (cm)
